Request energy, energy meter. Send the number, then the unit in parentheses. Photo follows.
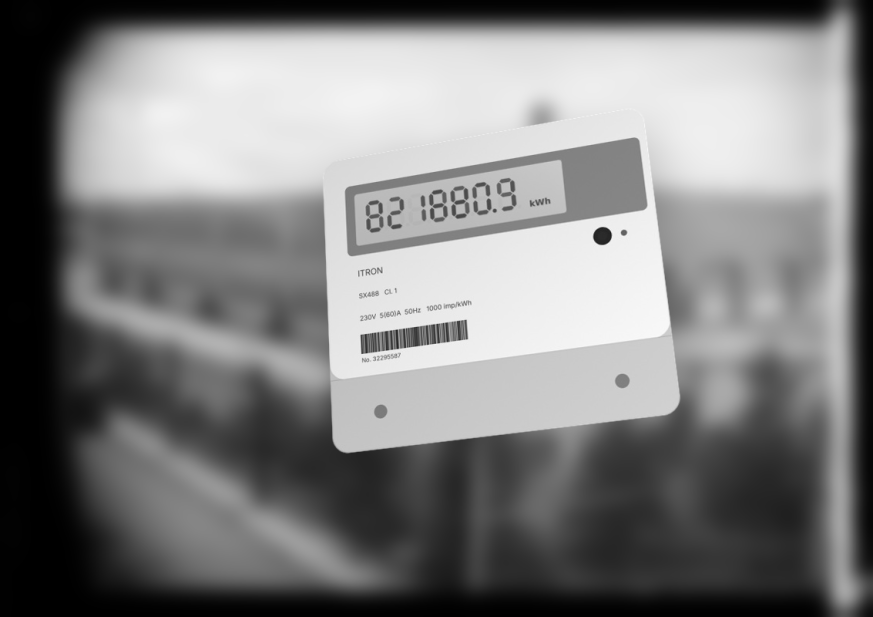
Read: 821880.9 (kWh)
